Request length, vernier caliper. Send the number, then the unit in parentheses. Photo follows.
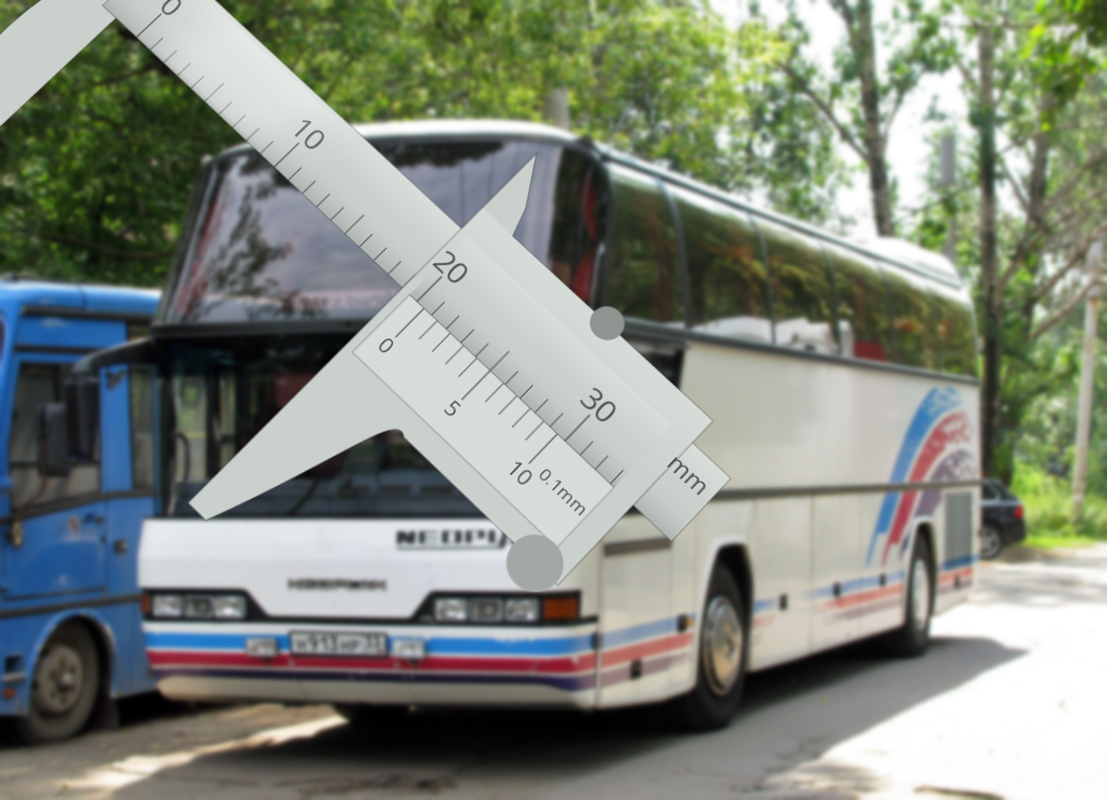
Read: 20.5 (mm)
